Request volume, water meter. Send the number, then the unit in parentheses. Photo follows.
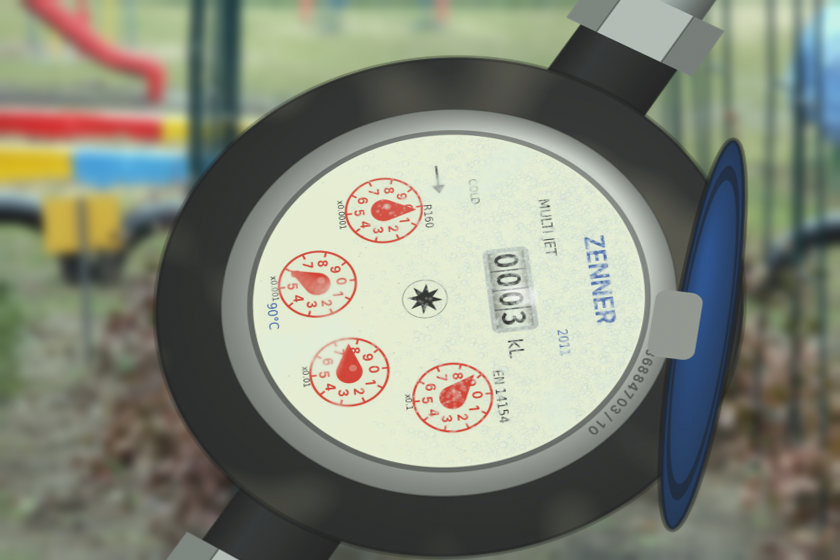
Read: 3.8760 (kL)
